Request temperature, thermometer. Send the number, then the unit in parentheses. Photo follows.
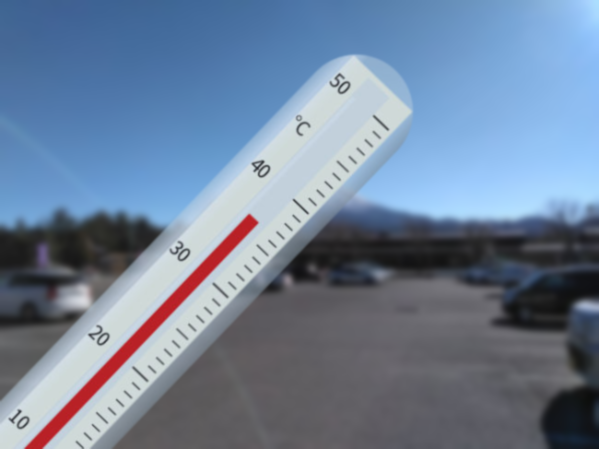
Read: 36.5 (°C)
